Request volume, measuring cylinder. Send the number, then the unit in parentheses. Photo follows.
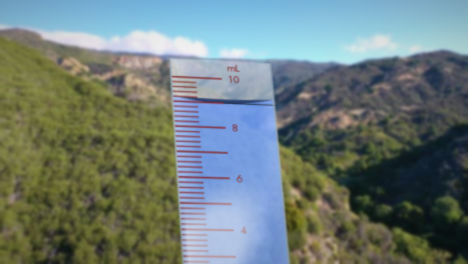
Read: 9 (mL)
